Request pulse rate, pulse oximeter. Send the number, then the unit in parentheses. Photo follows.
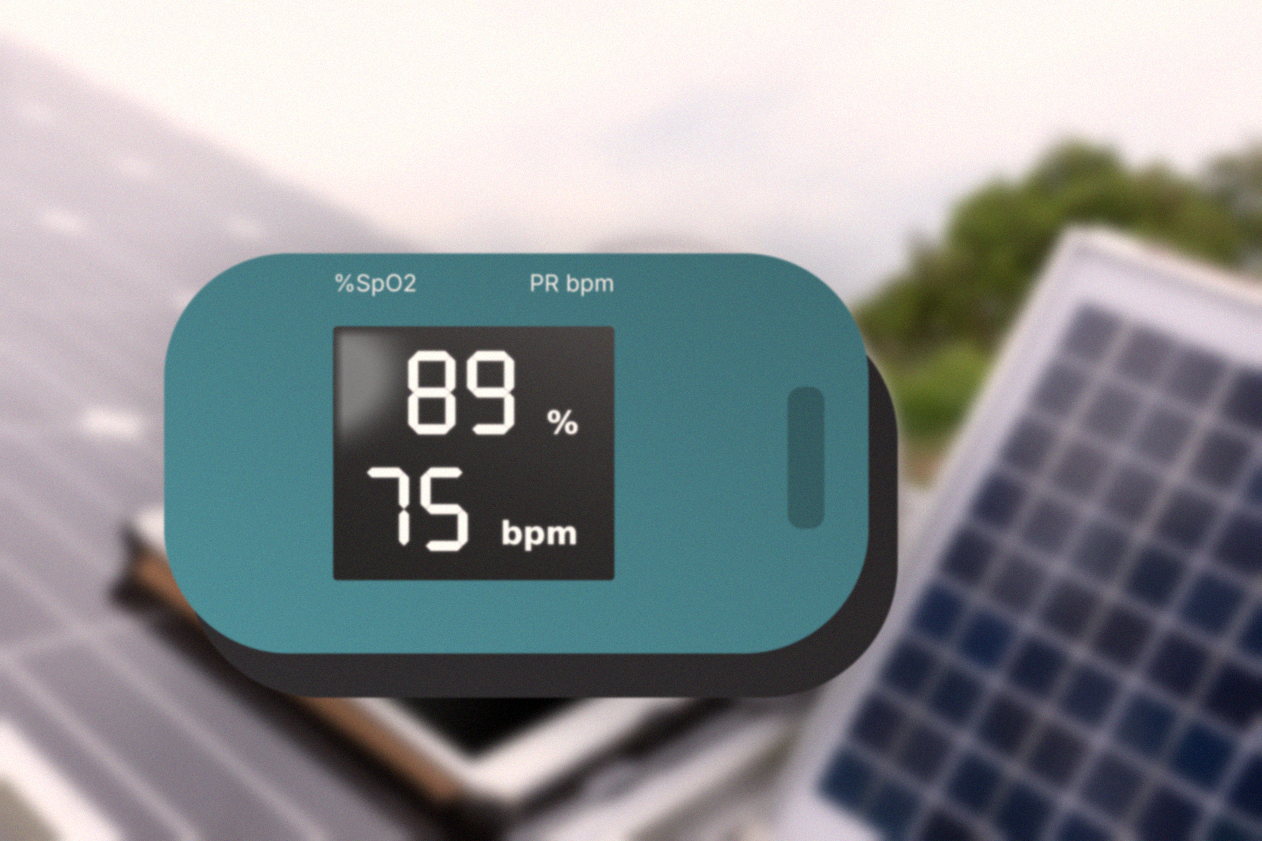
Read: 75 (bpm)
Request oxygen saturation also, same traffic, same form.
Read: 89 (%)
